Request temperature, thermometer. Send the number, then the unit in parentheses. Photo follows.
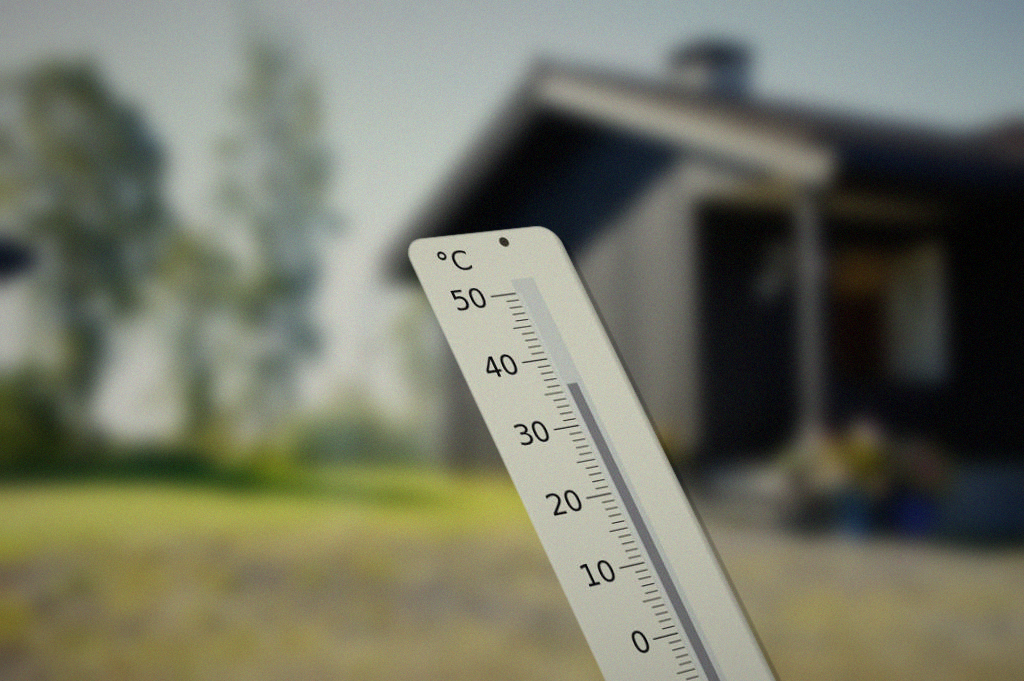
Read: 36 (°C)
